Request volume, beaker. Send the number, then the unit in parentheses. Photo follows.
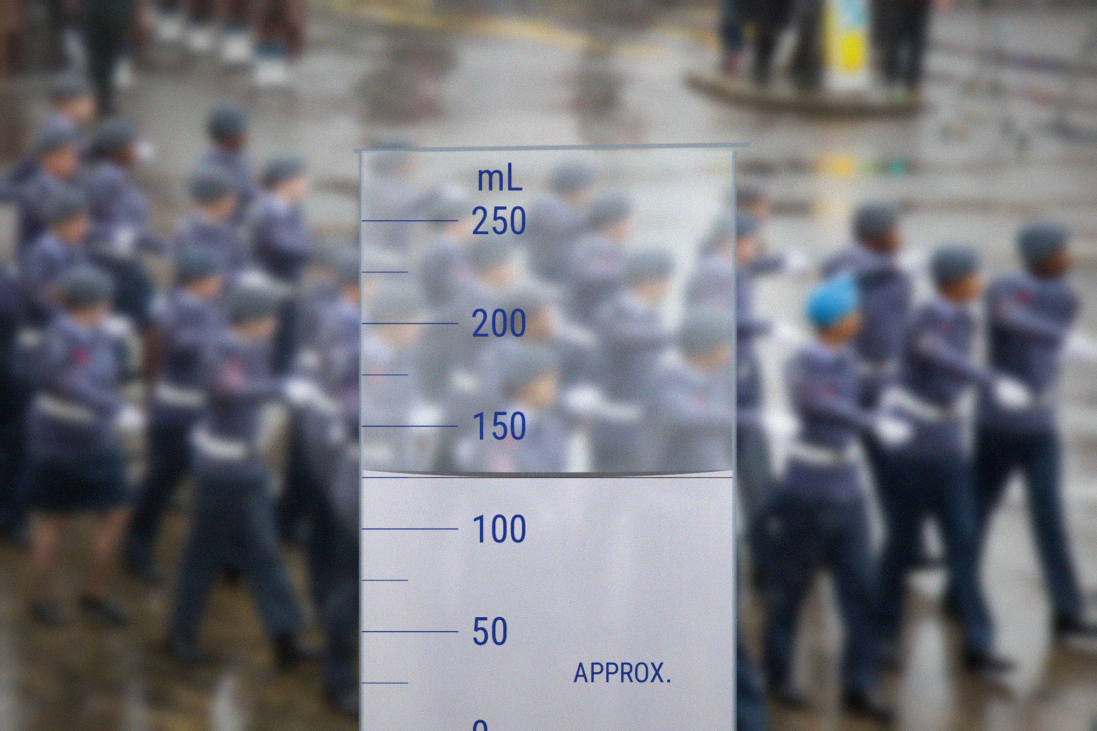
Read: 125 (mL)
